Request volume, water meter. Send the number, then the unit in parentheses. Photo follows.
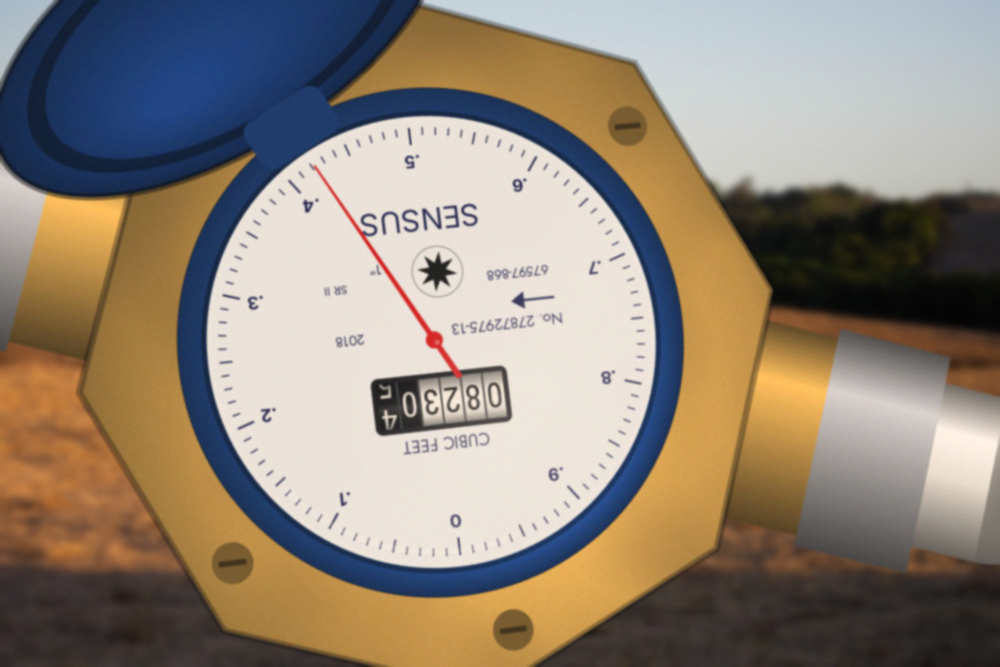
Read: 82304.42 (ft³)
